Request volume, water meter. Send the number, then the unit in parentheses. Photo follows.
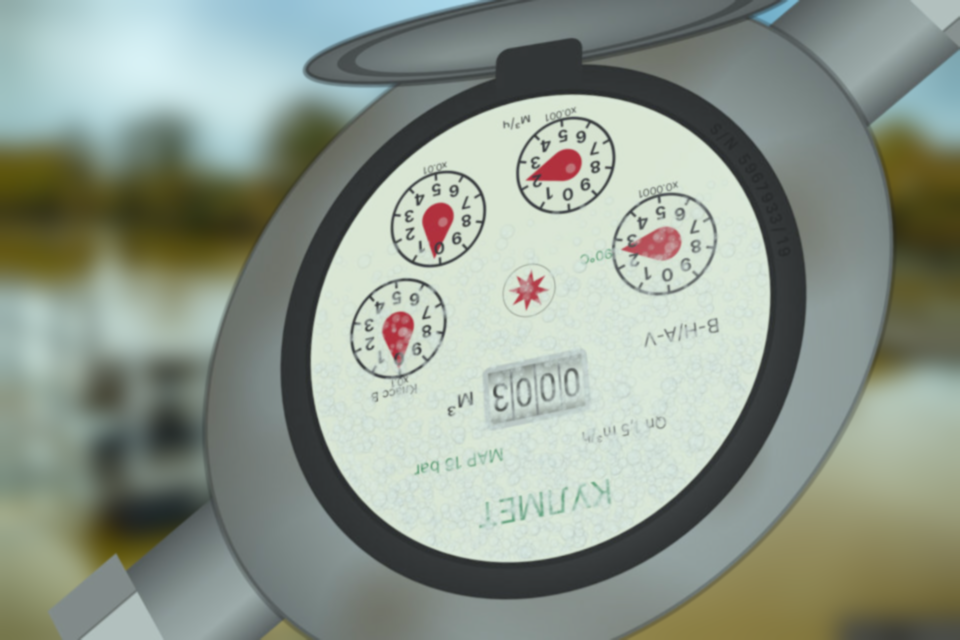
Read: 3.0022 (m³)
